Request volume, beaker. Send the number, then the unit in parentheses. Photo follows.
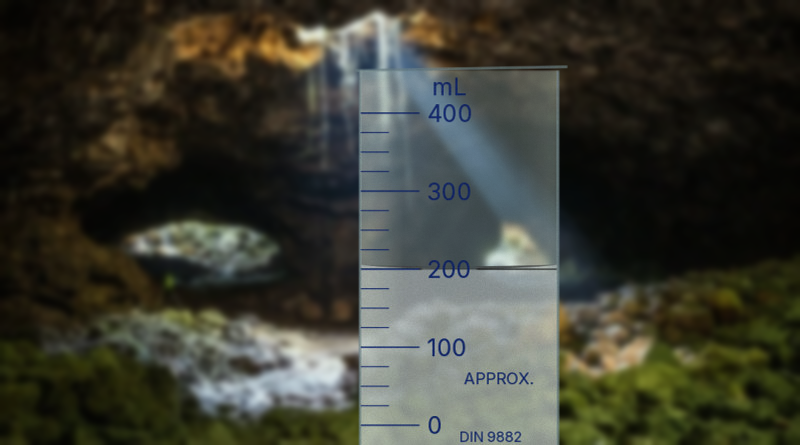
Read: 200 (mL)
